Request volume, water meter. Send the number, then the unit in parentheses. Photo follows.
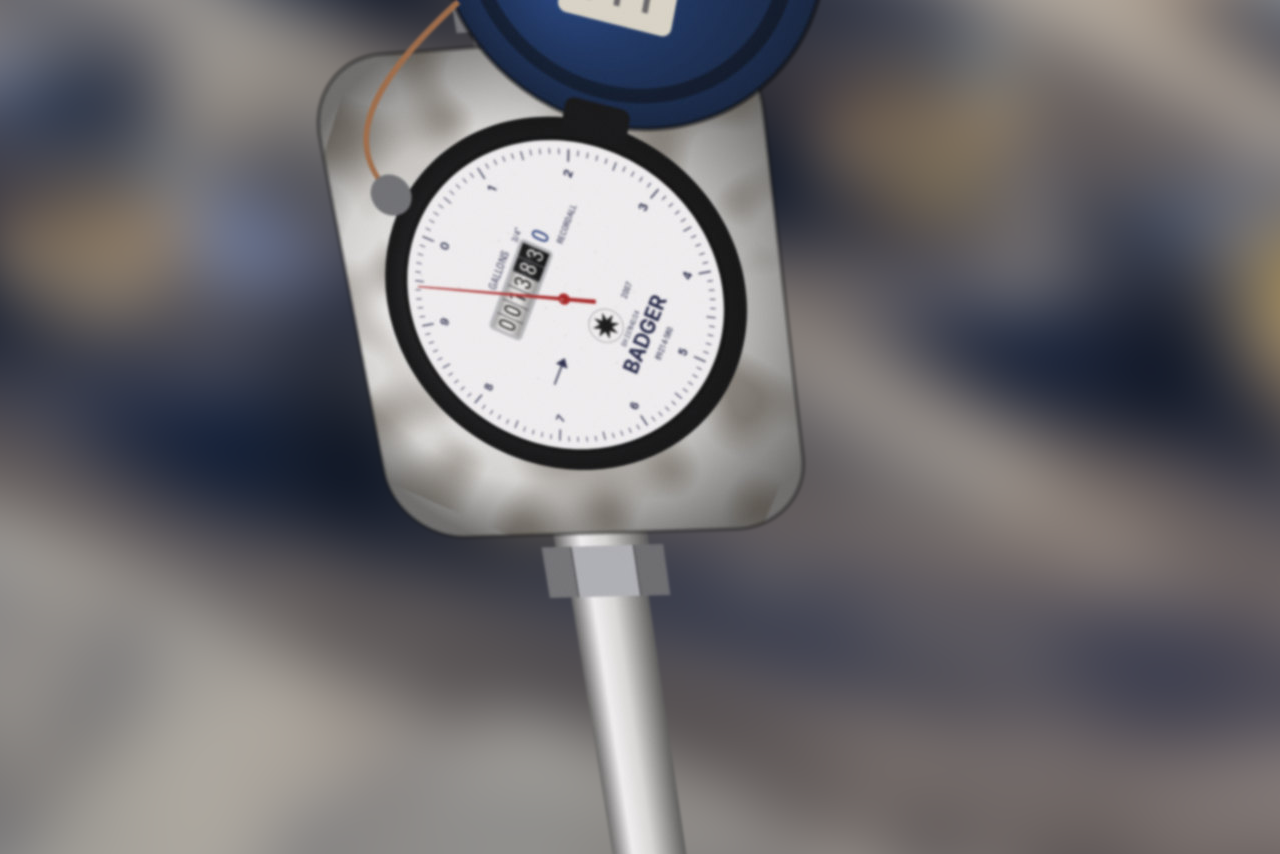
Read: 13829.4 (gal)
